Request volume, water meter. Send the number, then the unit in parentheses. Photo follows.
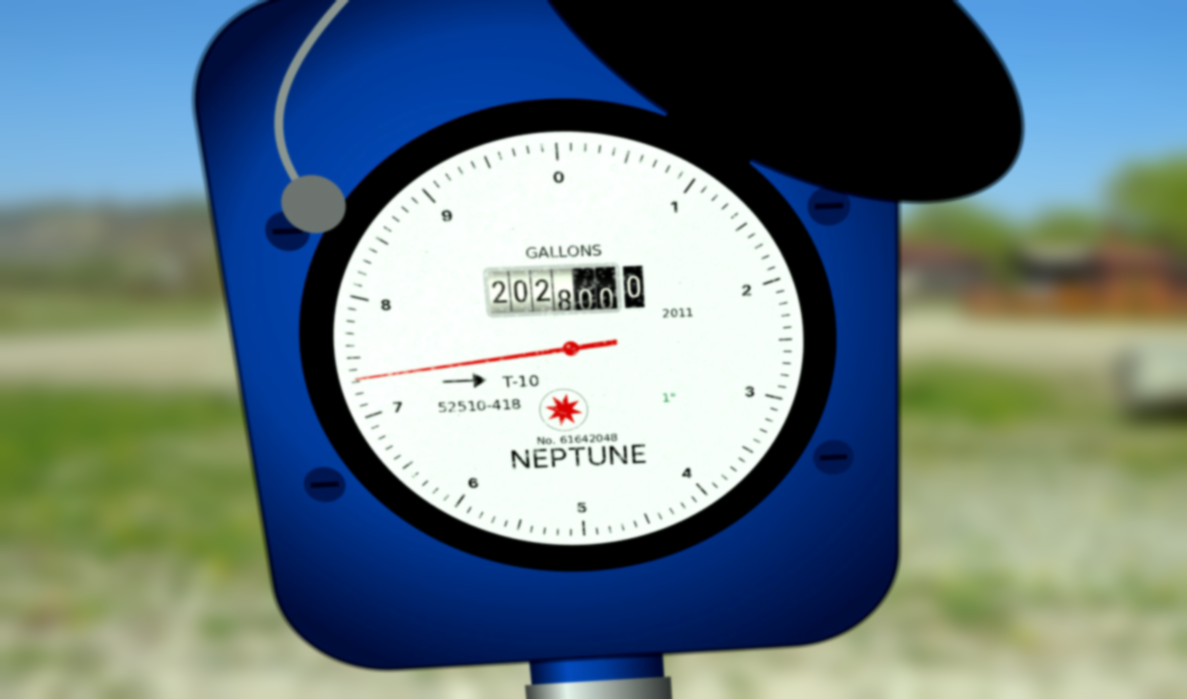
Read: 2027997.3 (gal)
